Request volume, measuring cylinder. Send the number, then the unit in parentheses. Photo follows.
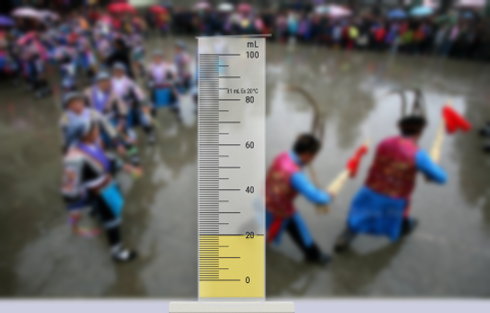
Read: 20 (mL)
